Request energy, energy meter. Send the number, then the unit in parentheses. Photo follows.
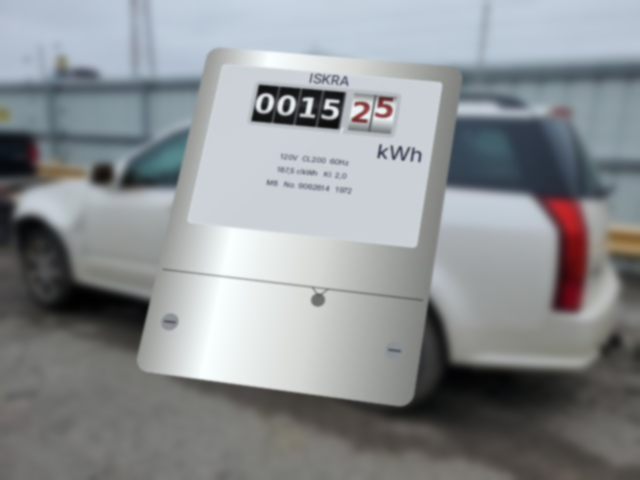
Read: 15.25 (kWh)
